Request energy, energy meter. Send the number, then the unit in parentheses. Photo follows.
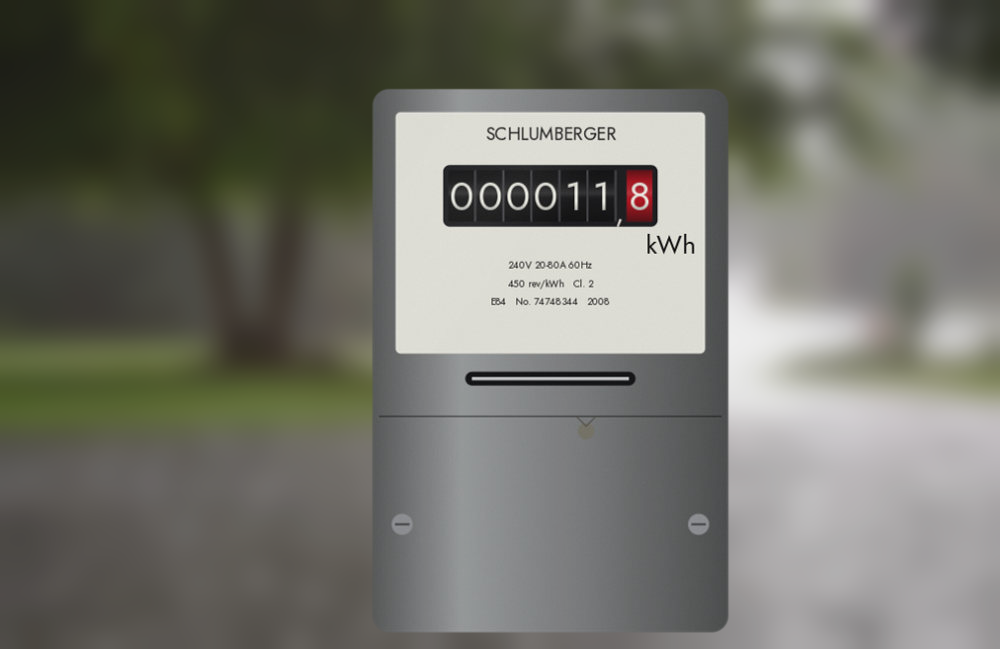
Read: 11.8 (kWh)
